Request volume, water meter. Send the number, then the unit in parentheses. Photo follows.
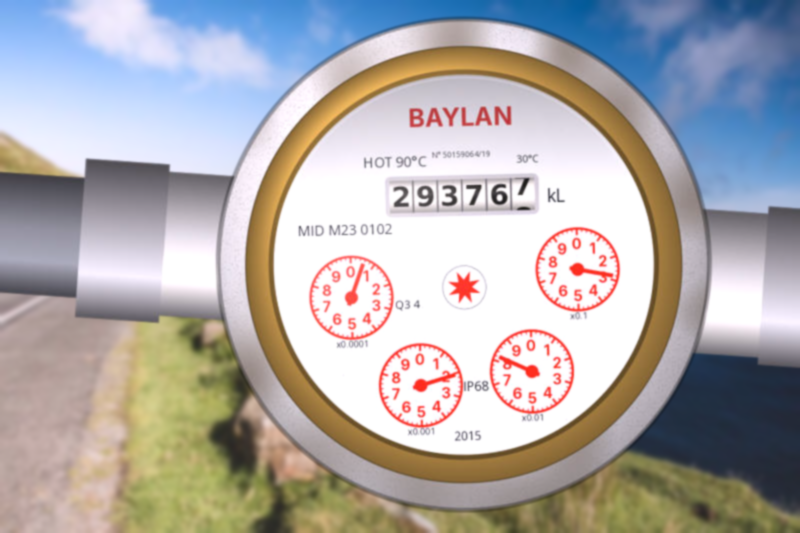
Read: 293767.2820 (kL)
